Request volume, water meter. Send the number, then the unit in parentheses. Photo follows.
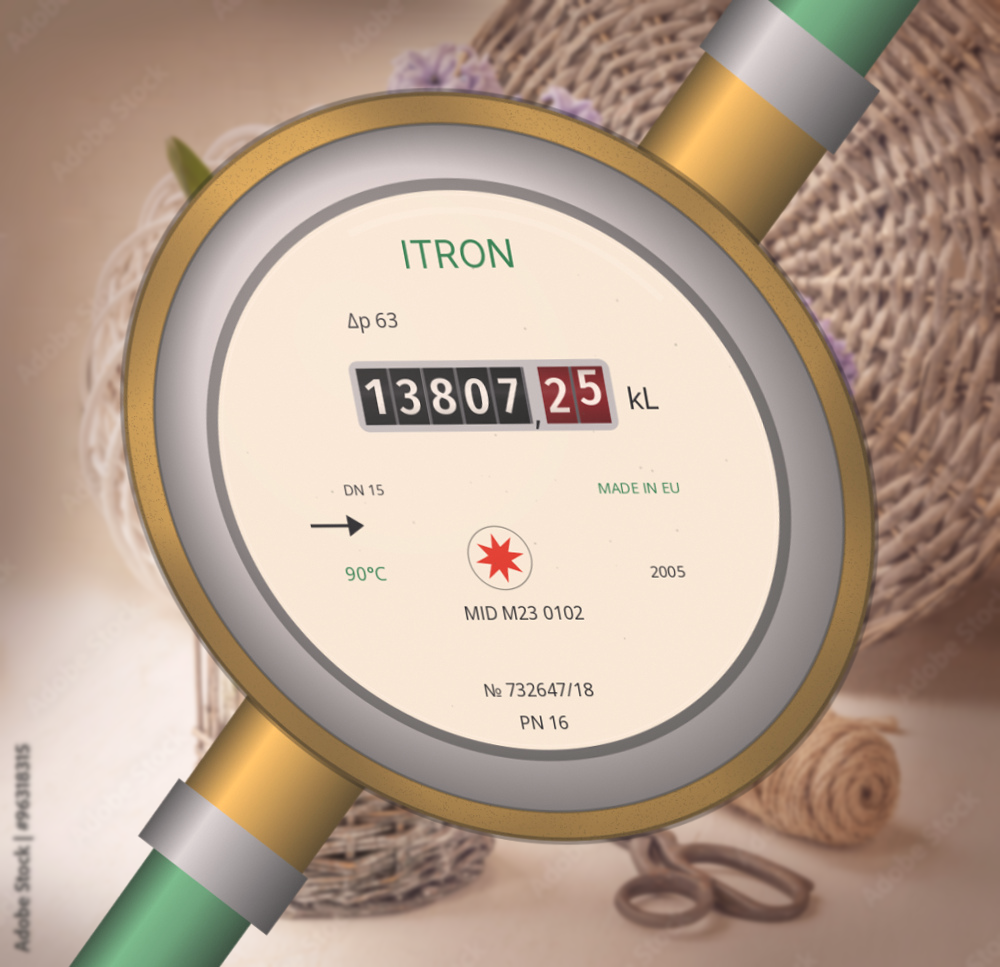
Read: 13807.25 (kL)
